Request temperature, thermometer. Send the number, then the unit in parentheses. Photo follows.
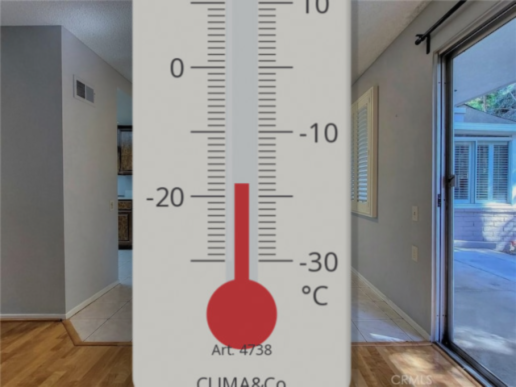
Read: -18 (°C)
